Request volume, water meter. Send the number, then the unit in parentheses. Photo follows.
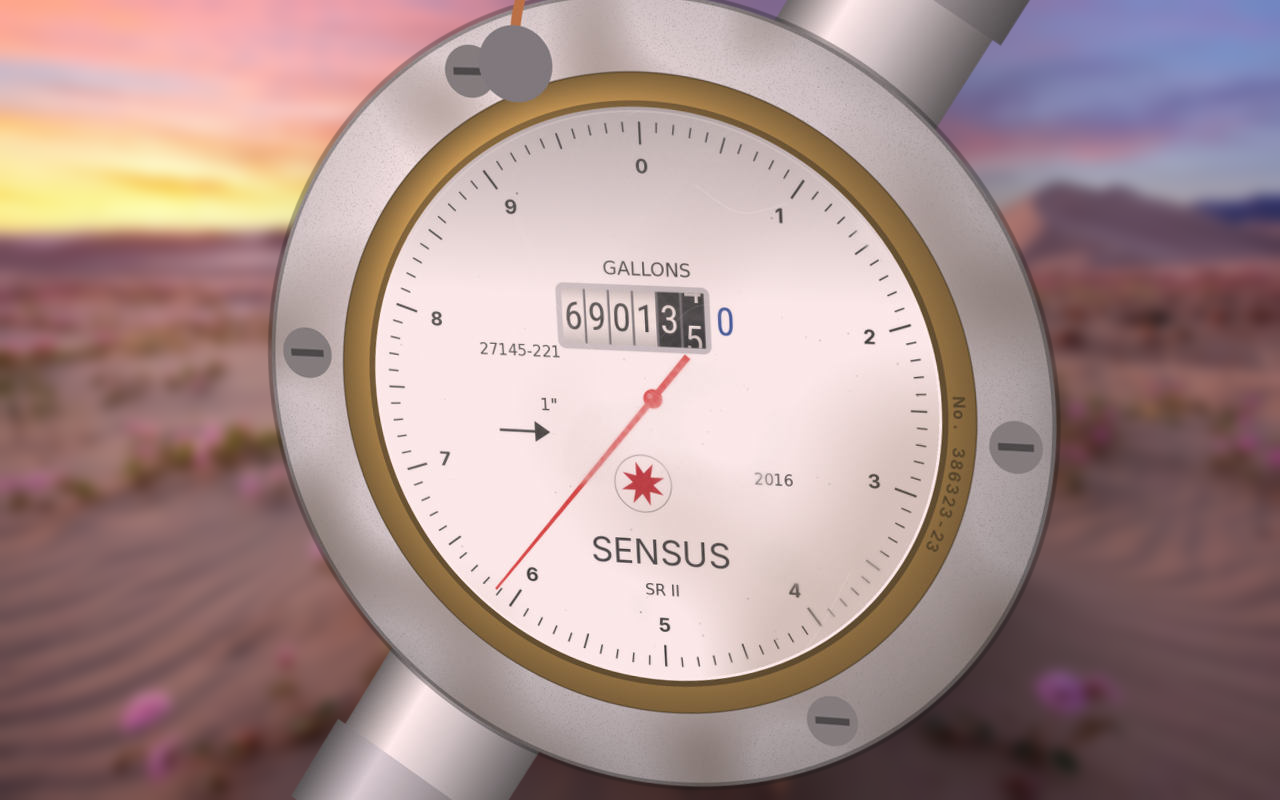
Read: 6901346.1 (gal)
